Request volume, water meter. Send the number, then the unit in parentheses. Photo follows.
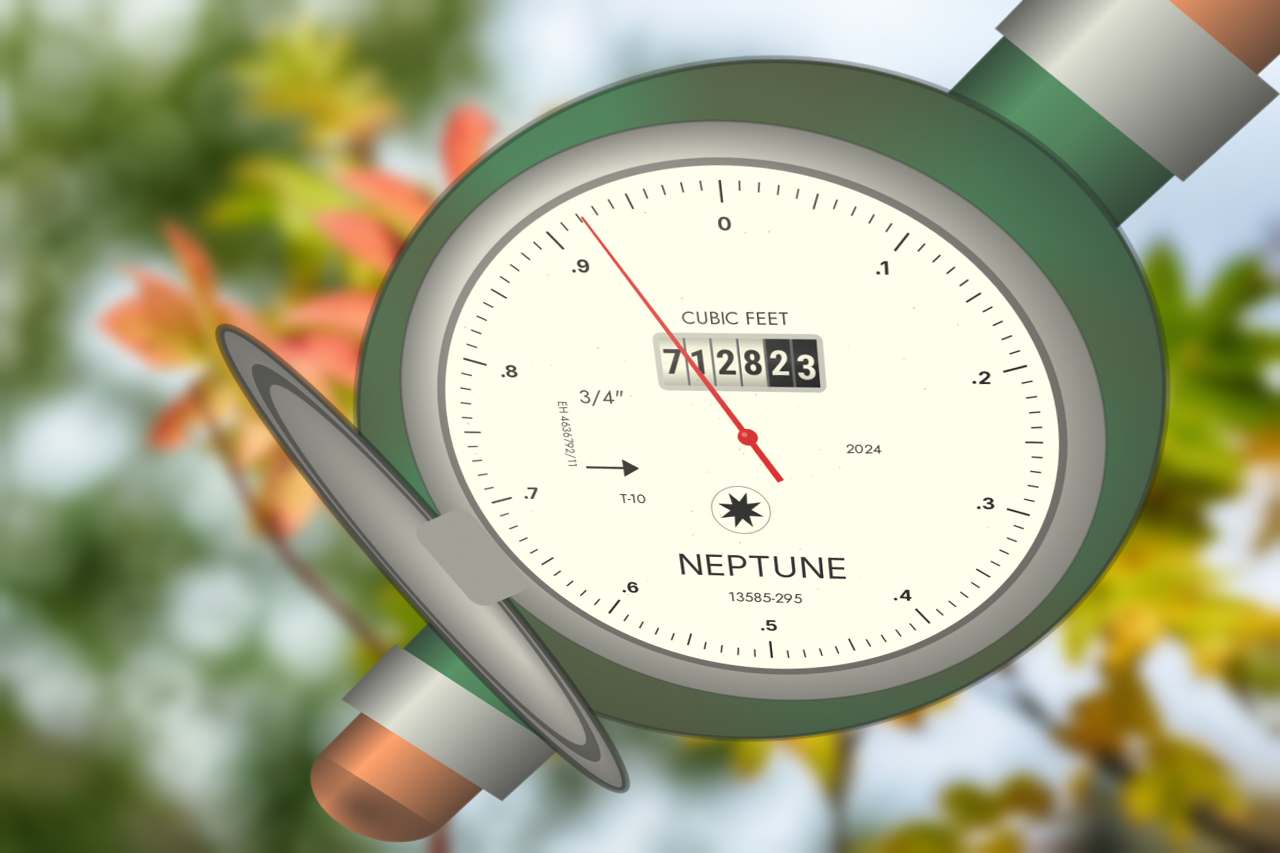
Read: 712822.92 (ft³)
